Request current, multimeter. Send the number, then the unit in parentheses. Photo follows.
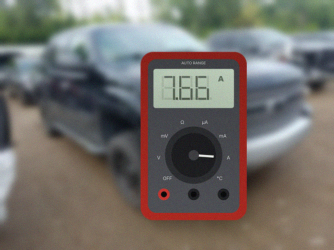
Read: 7.66 (A)
